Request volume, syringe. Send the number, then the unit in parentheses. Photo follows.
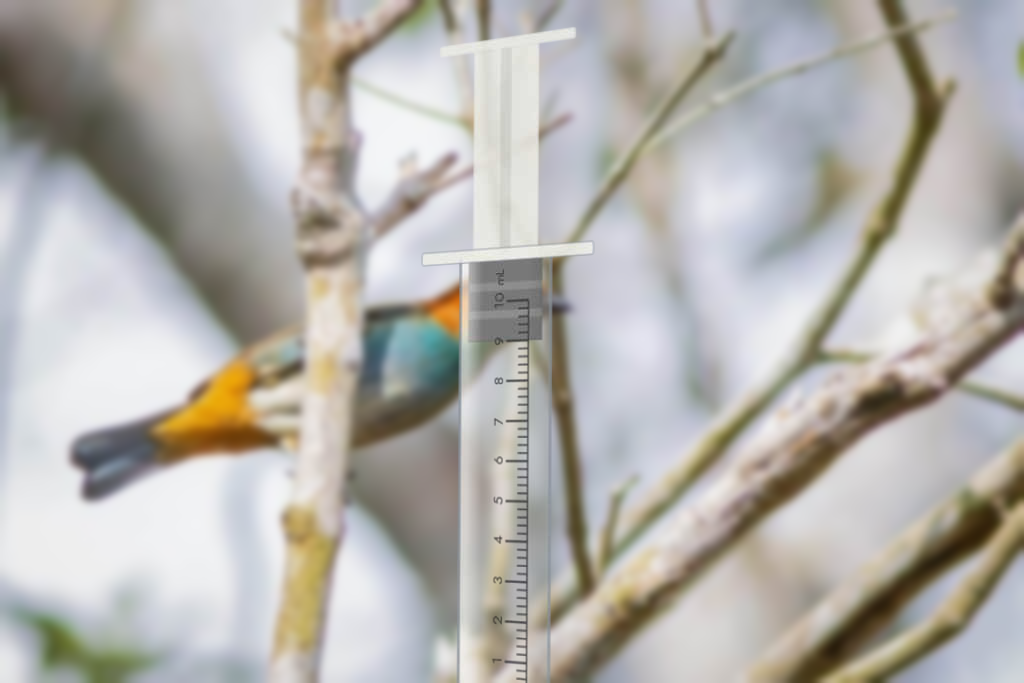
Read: 9 (mL)
